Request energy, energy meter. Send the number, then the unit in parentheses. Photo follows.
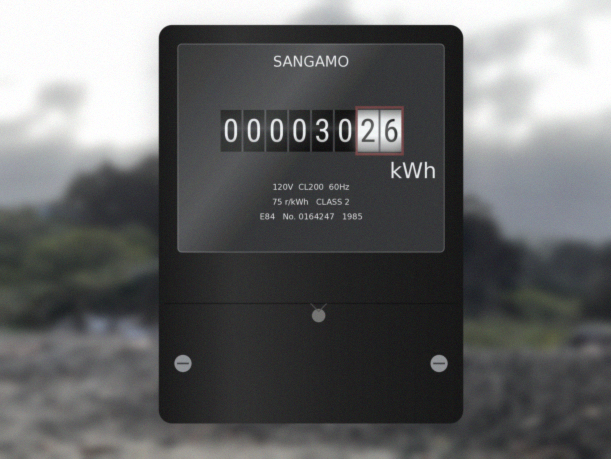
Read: 30.26 (kWh)
